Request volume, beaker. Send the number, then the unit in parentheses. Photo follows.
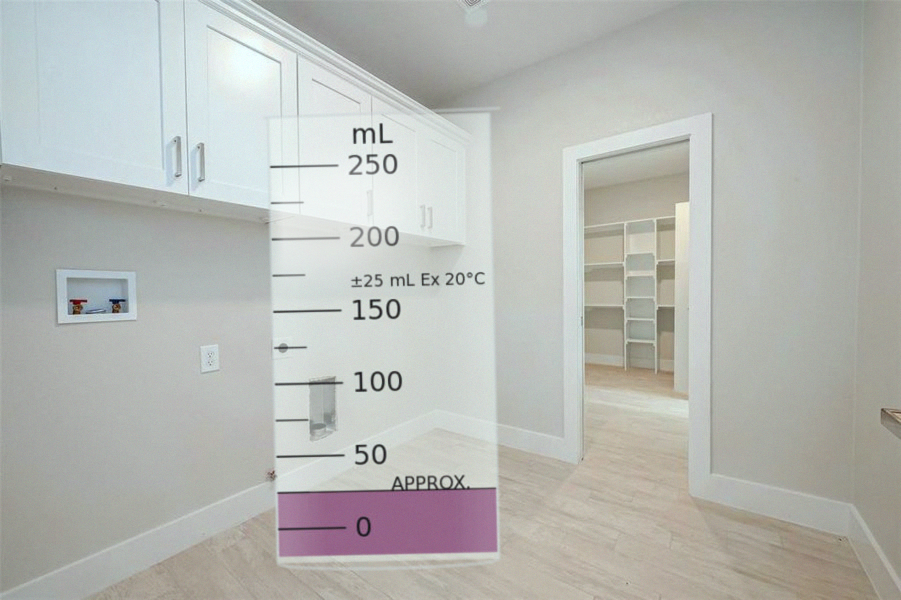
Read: 25 (mL)
